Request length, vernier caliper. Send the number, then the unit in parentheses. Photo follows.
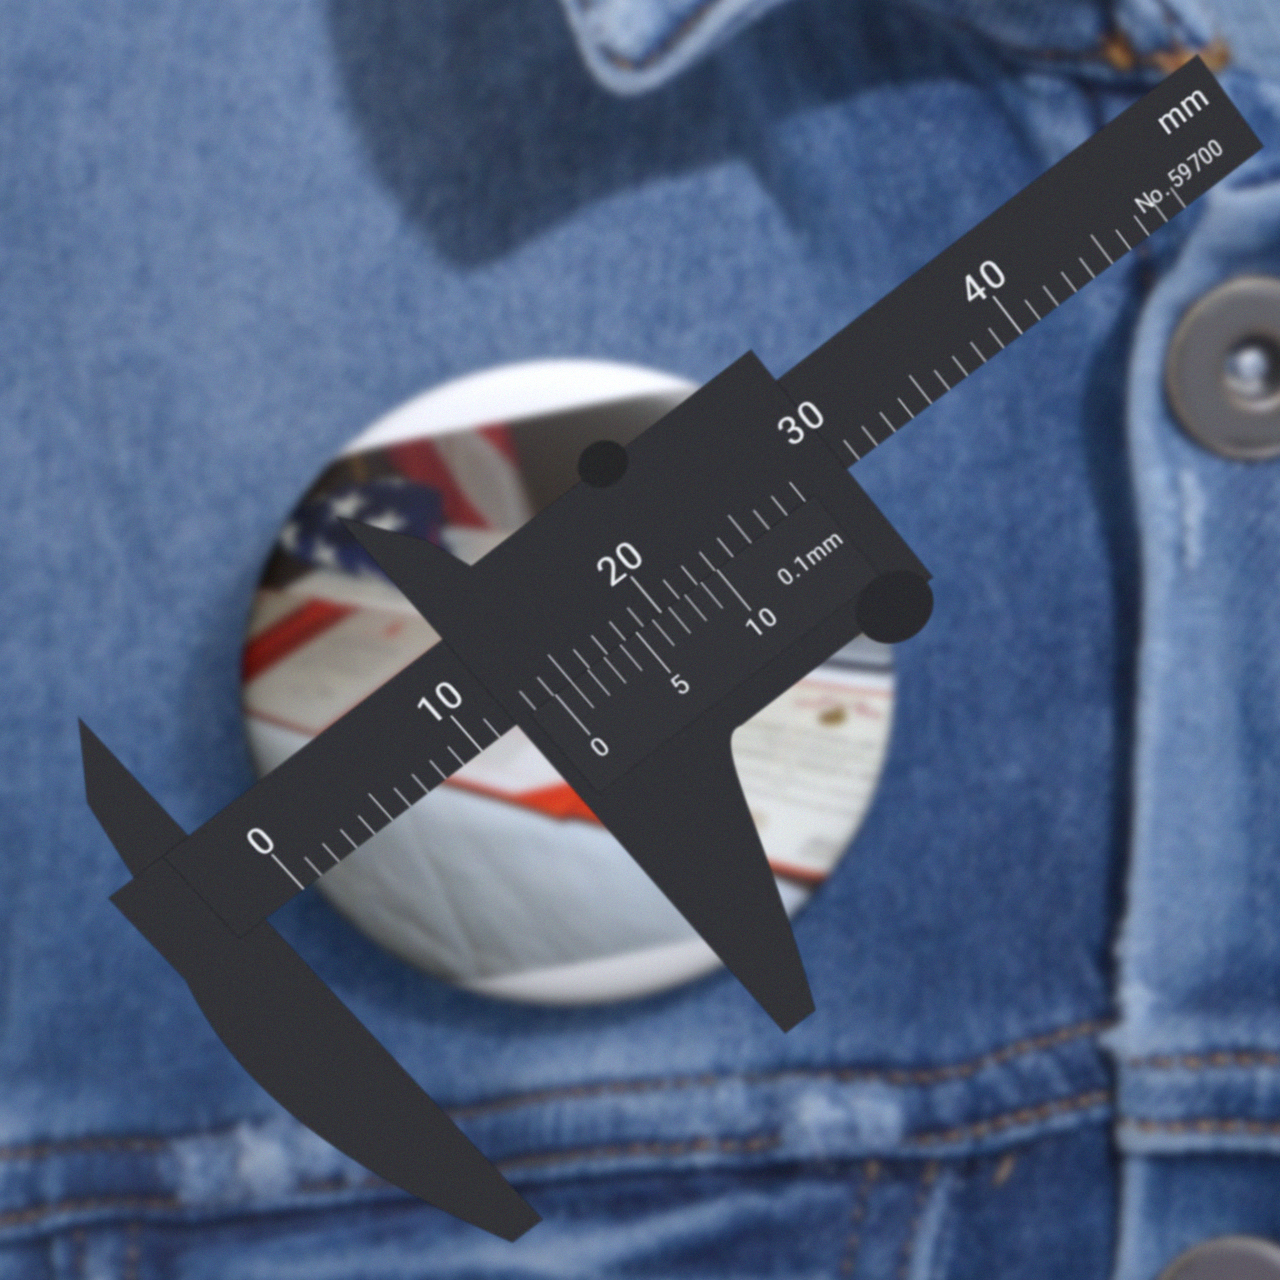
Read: 14.1 (mm)
